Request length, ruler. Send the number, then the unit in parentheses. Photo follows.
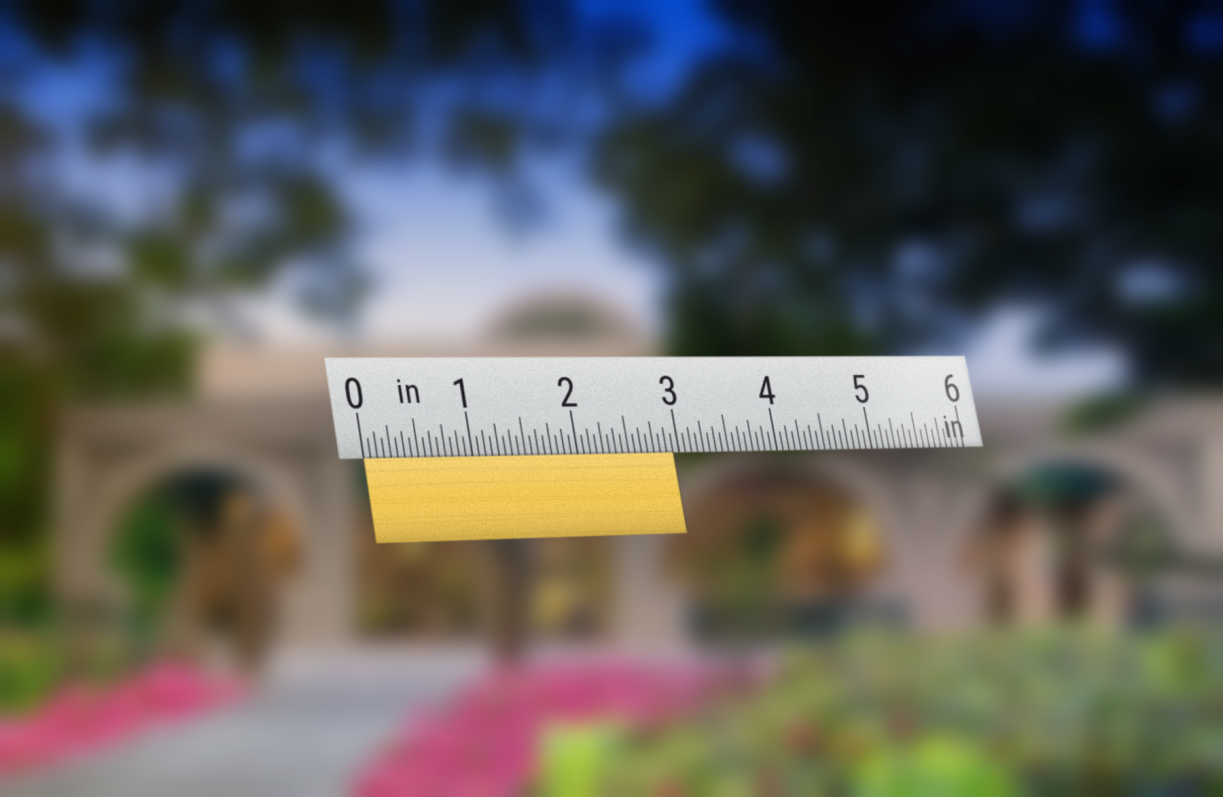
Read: 2.9375 (in)
